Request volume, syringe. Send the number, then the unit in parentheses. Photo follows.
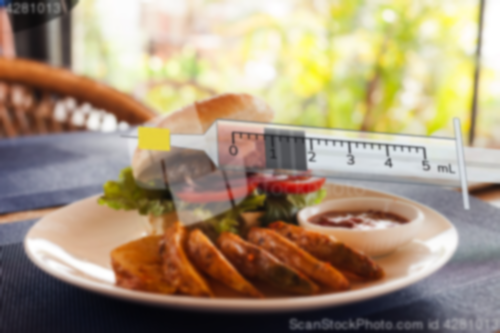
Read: 0.8 (mL)
